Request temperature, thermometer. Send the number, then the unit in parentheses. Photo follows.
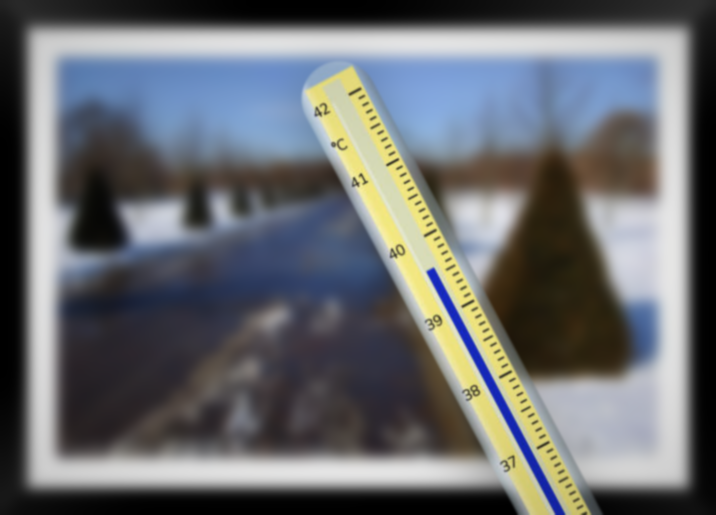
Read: 39.6 (°C)
